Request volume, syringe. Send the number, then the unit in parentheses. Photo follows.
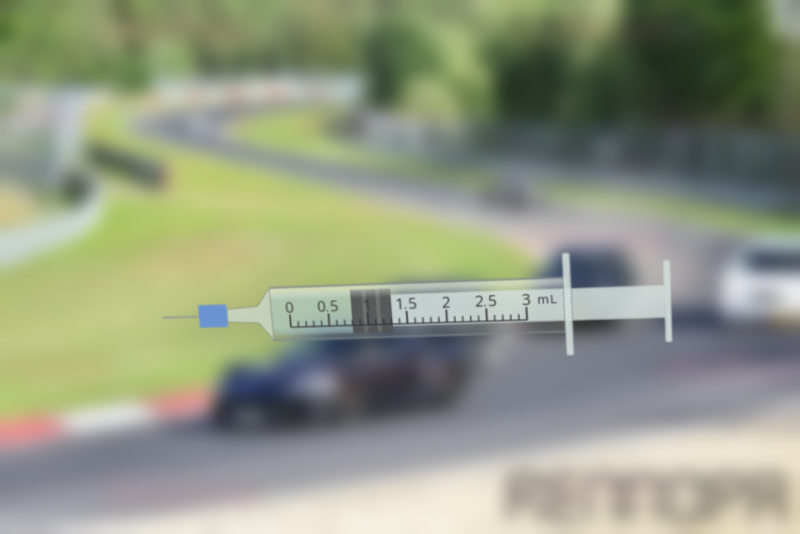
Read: 0.8 (mL)
